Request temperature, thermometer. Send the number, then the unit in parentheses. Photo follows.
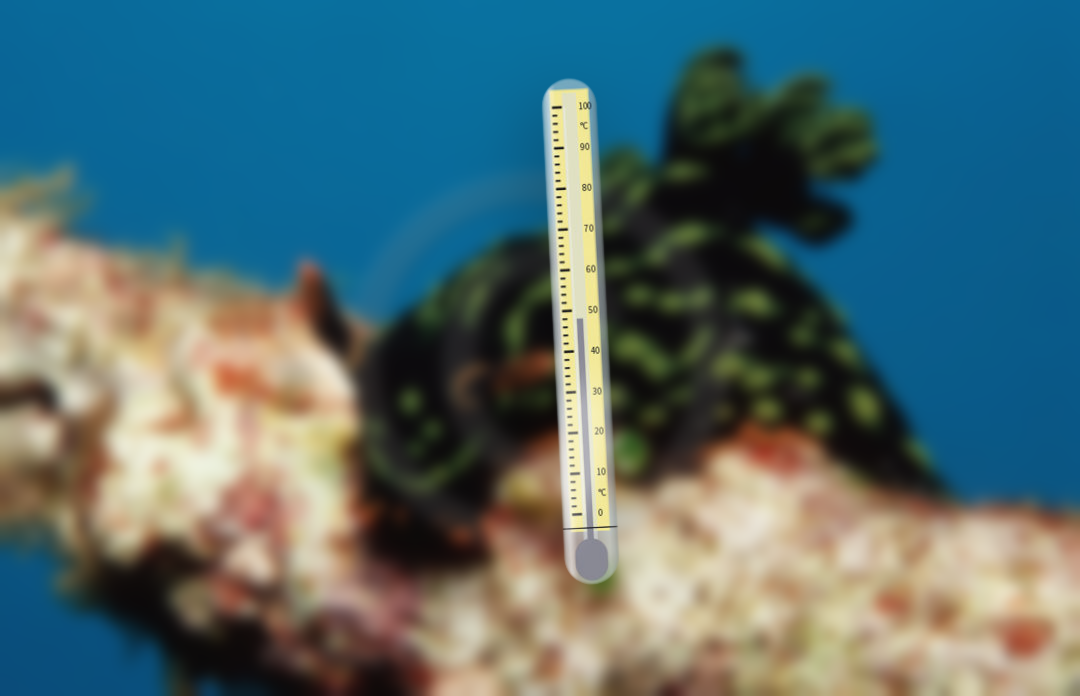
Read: 48 (°C)
